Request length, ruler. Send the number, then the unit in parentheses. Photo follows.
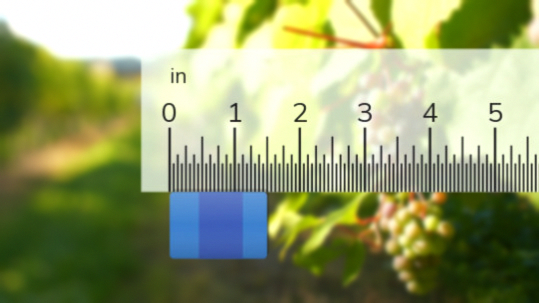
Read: 1.5 (in)
